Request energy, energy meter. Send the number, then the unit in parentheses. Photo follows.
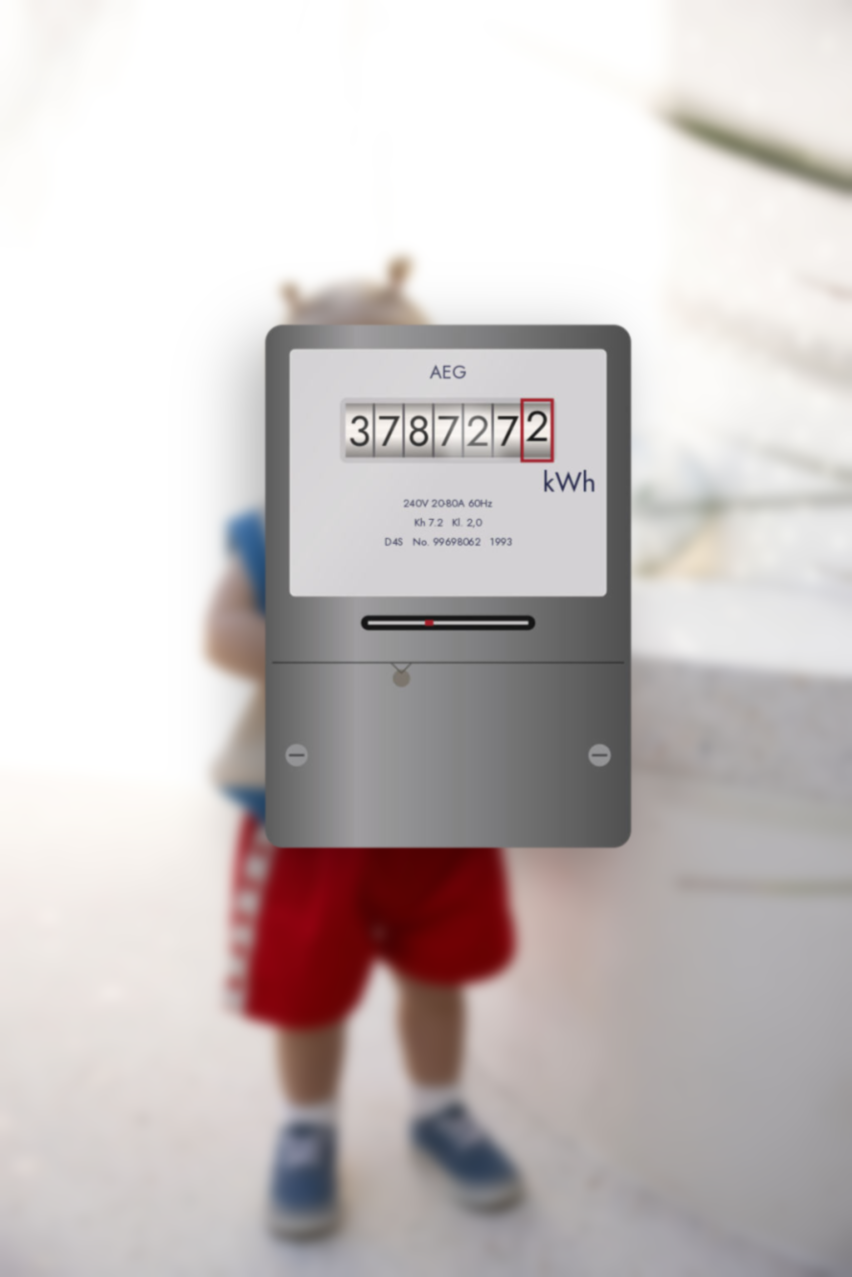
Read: 378727.2 (kWh)
